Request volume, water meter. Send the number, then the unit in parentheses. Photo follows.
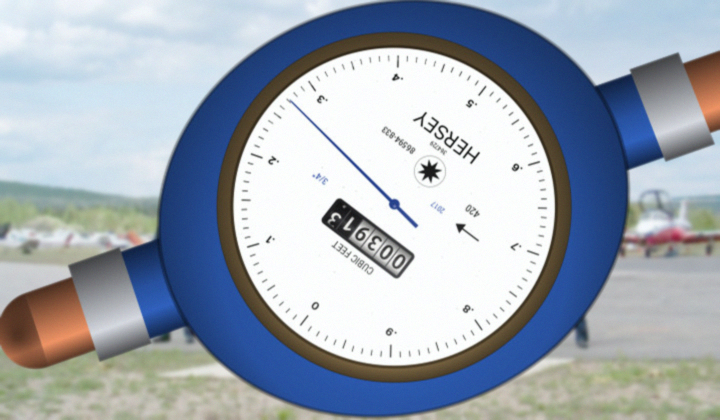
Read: 3913.27 (ft³)
